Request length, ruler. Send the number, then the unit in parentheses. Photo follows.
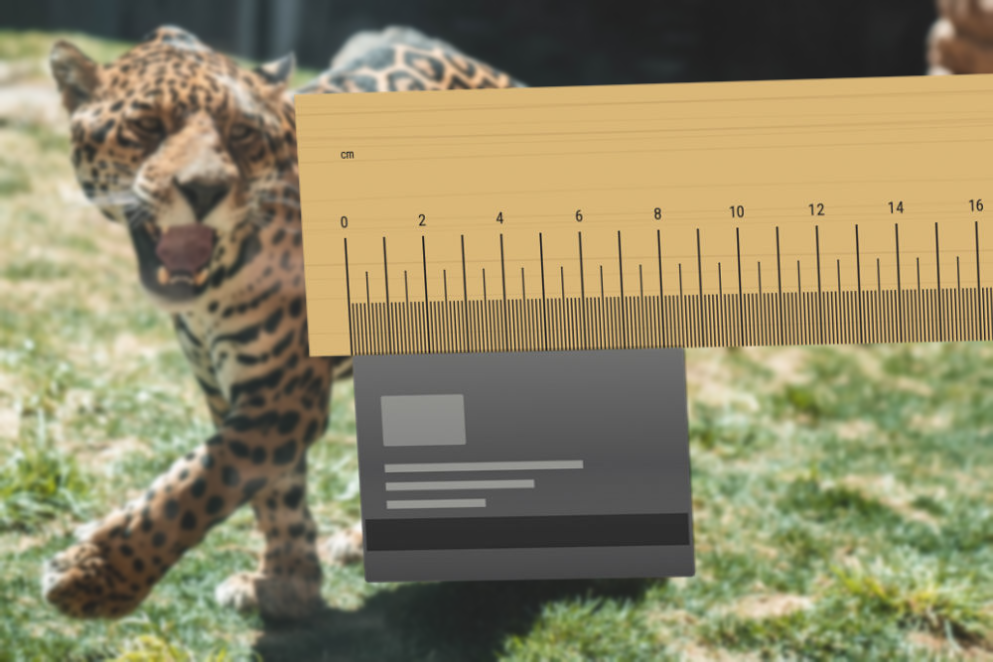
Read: 8.5 (cm)
